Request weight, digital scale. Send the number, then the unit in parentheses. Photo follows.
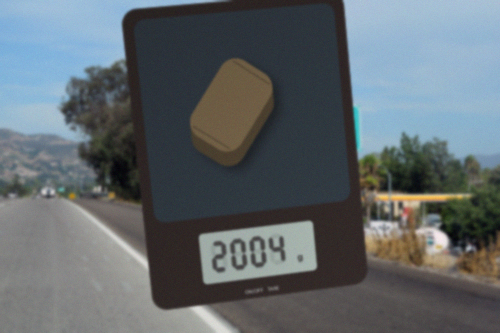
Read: 2004 (g)
